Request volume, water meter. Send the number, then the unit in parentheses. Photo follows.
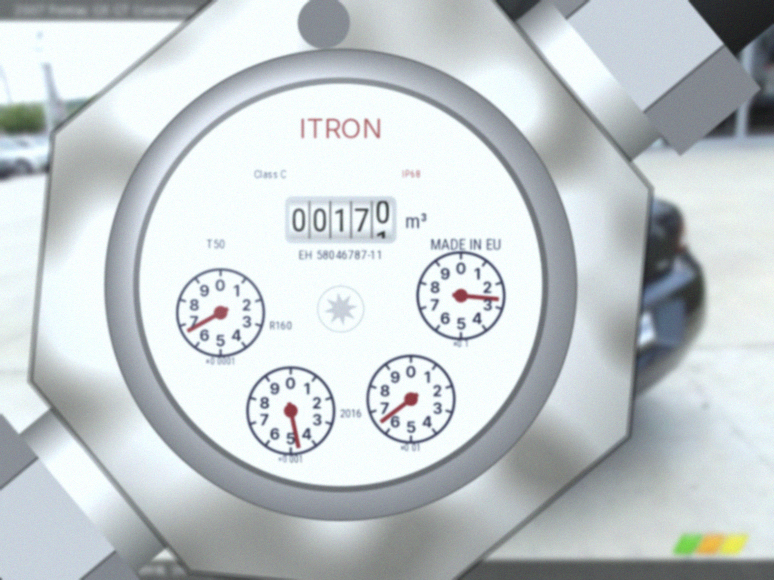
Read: 170.2646 (m³)
